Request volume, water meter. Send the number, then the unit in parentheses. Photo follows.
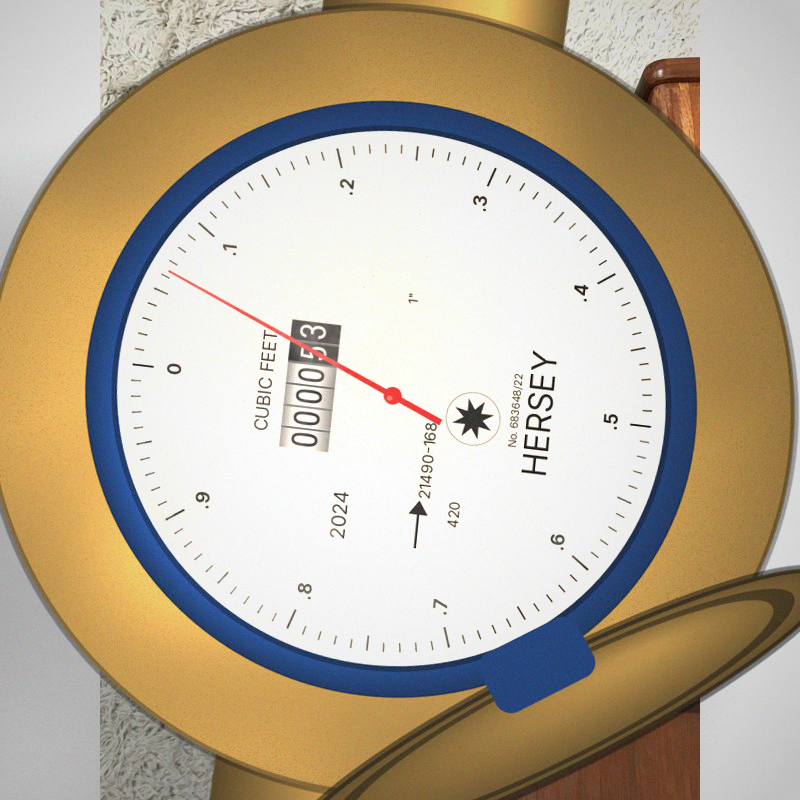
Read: 53.06 (ft³)
